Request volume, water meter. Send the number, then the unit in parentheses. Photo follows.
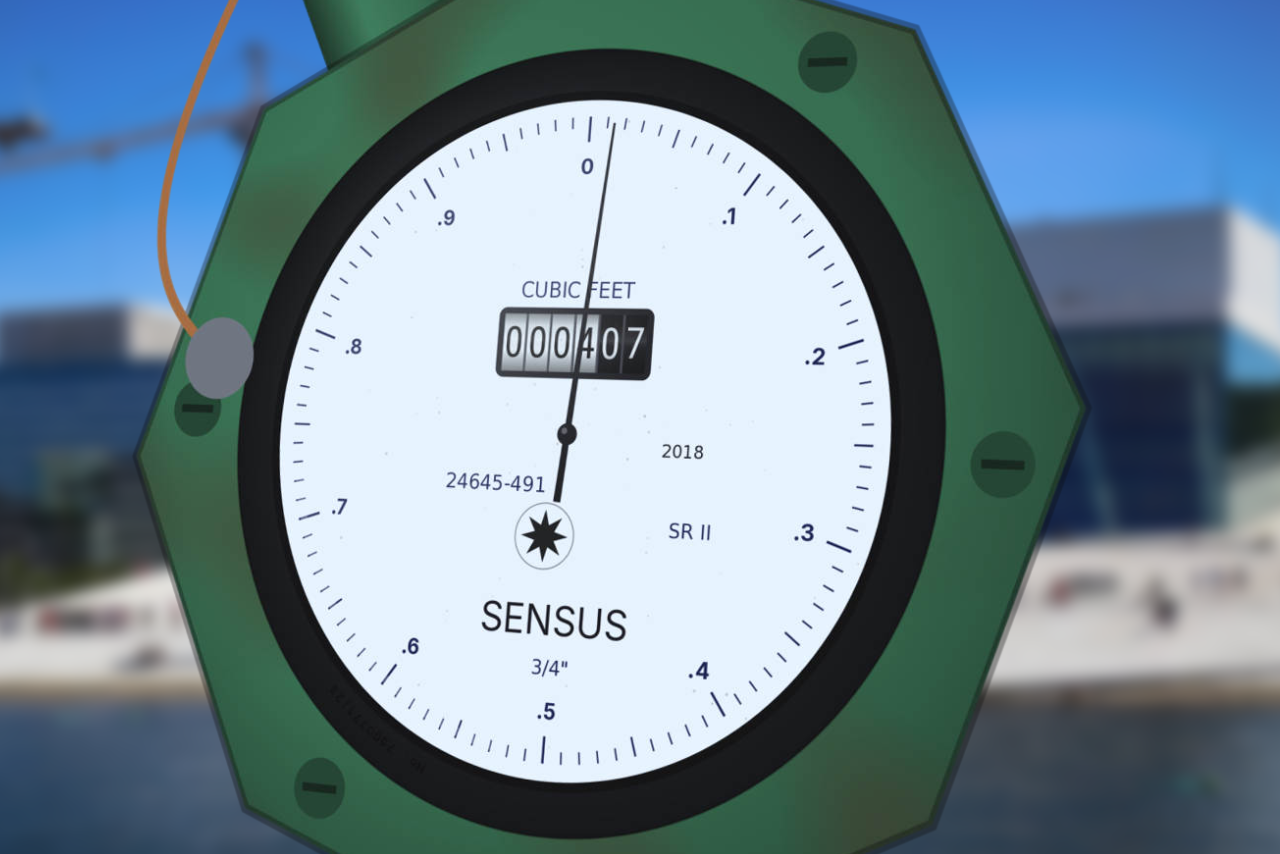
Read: 407.01 (ft³)
